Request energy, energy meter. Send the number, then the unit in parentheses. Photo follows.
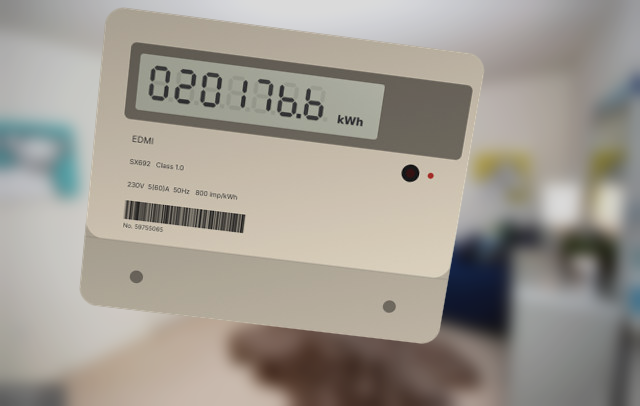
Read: 20176.6 (kWh)
